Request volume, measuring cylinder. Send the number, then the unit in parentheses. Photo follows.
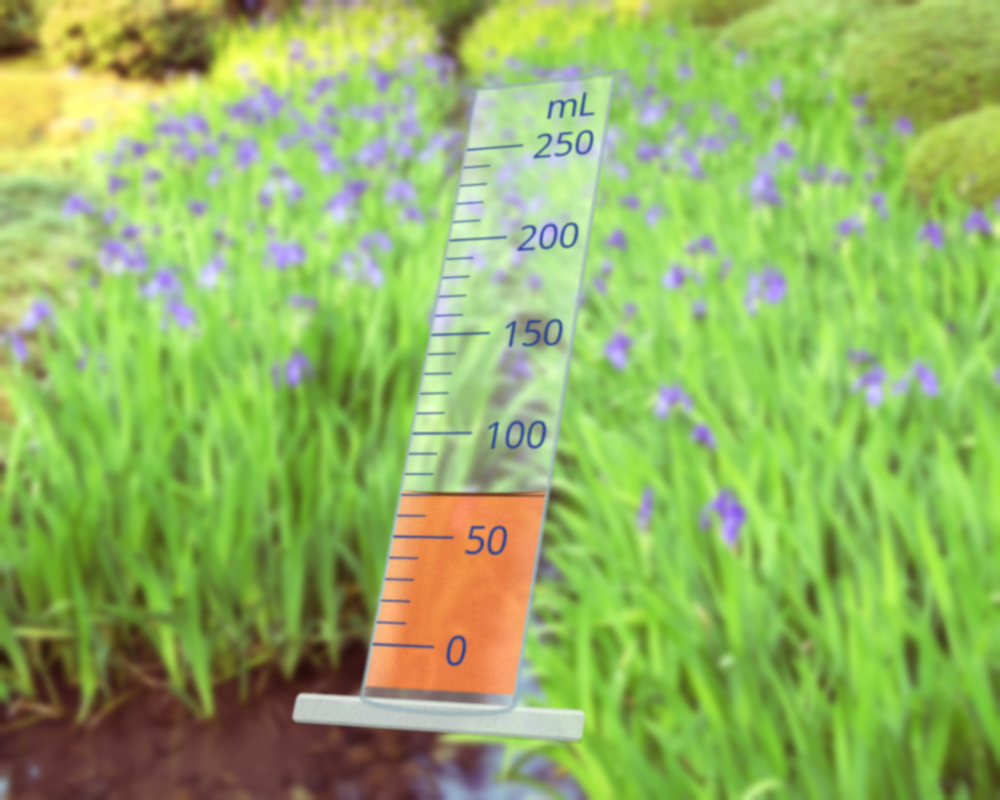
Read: 70 (mL)
